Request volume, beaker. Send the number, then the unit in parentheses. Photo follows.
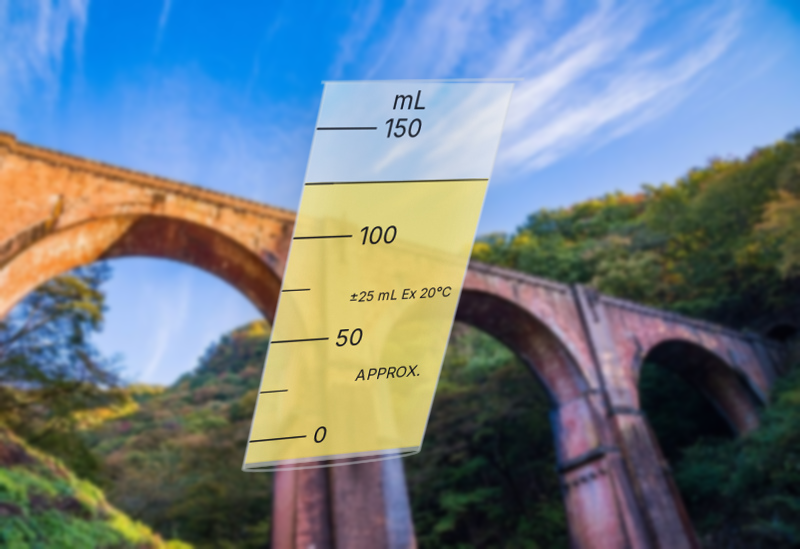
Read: 125 (mL)
